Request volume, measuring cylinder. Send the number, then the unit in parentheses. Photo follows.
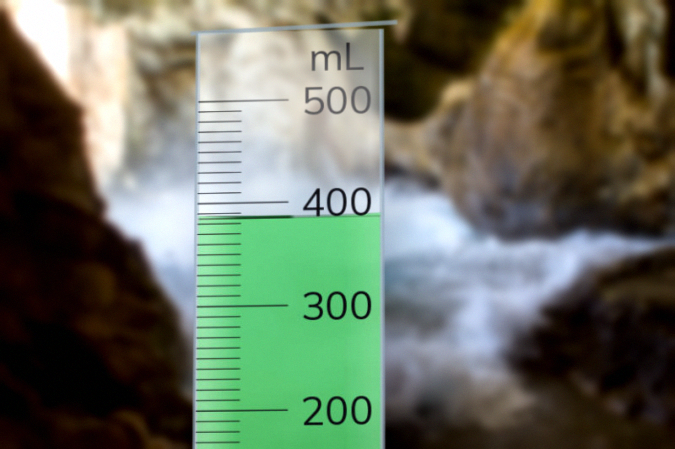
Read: 385 (mL)
